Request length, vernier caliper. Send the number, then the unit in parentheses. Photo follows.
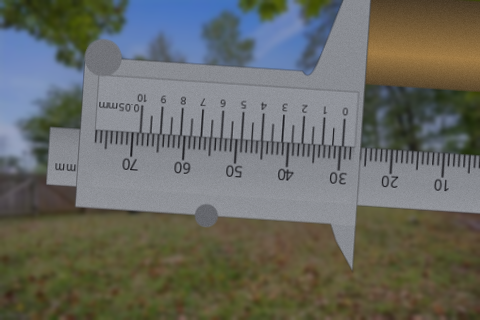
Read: 29.5 (mm)
